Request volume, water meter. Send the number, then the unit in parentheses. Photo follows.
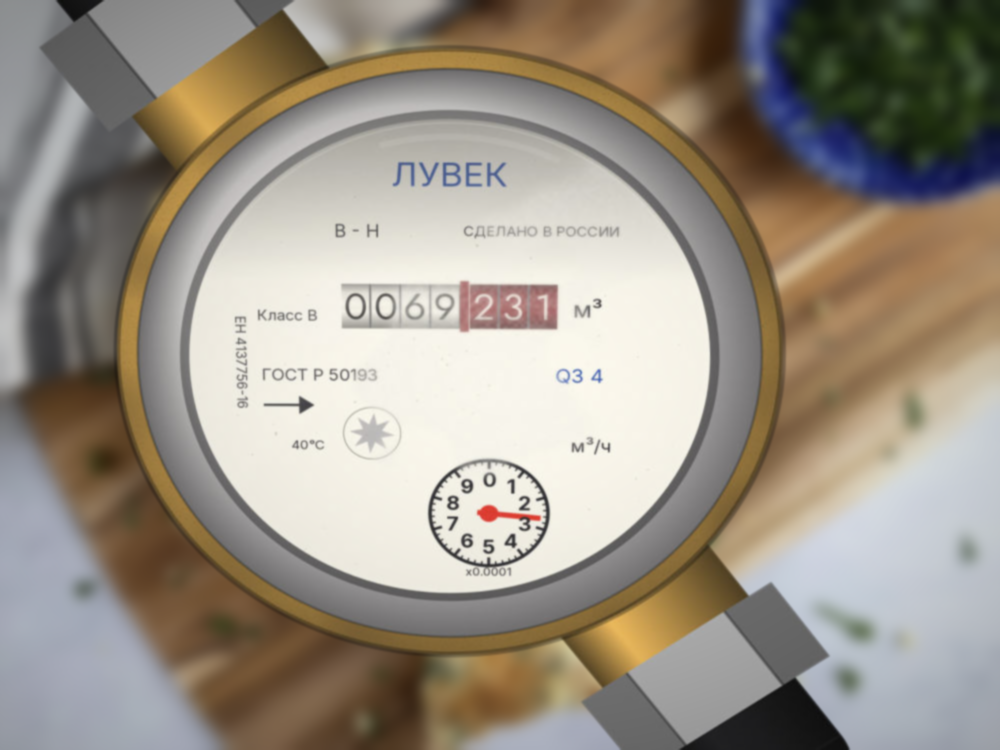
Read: 69.2312 (m³)
